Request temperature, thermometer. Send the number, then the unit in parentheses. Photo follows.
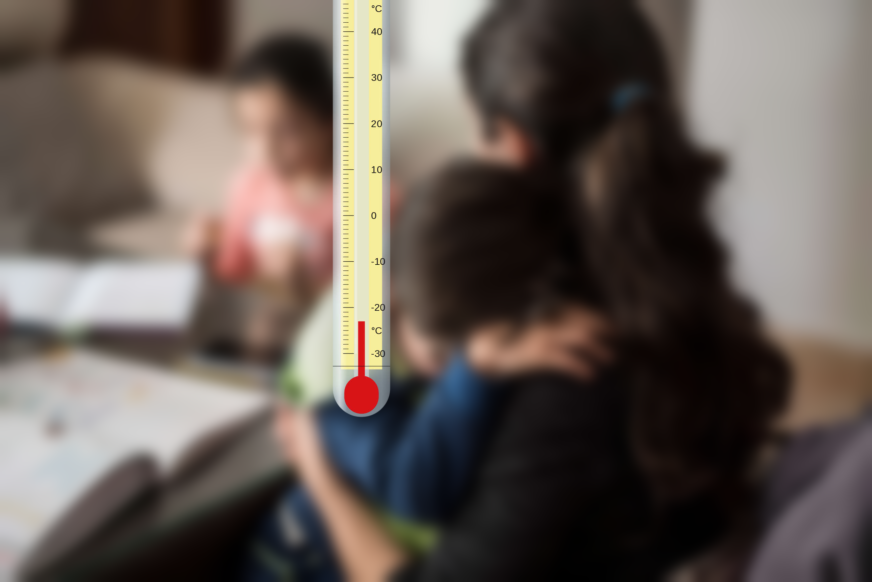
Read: -23 (°C)
